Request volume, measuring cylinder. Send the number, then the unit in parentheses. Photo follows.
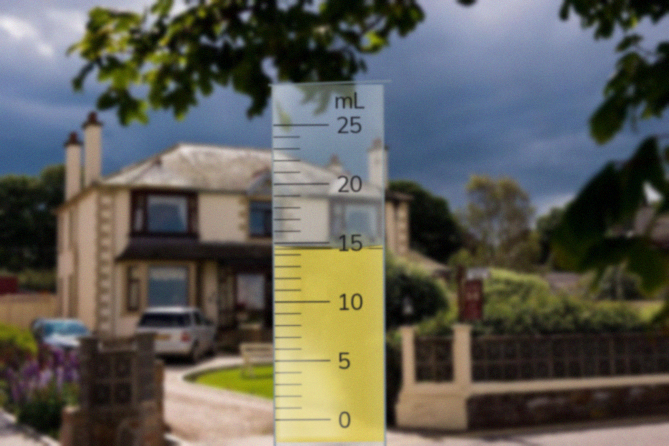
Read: 14.5 (mL)
